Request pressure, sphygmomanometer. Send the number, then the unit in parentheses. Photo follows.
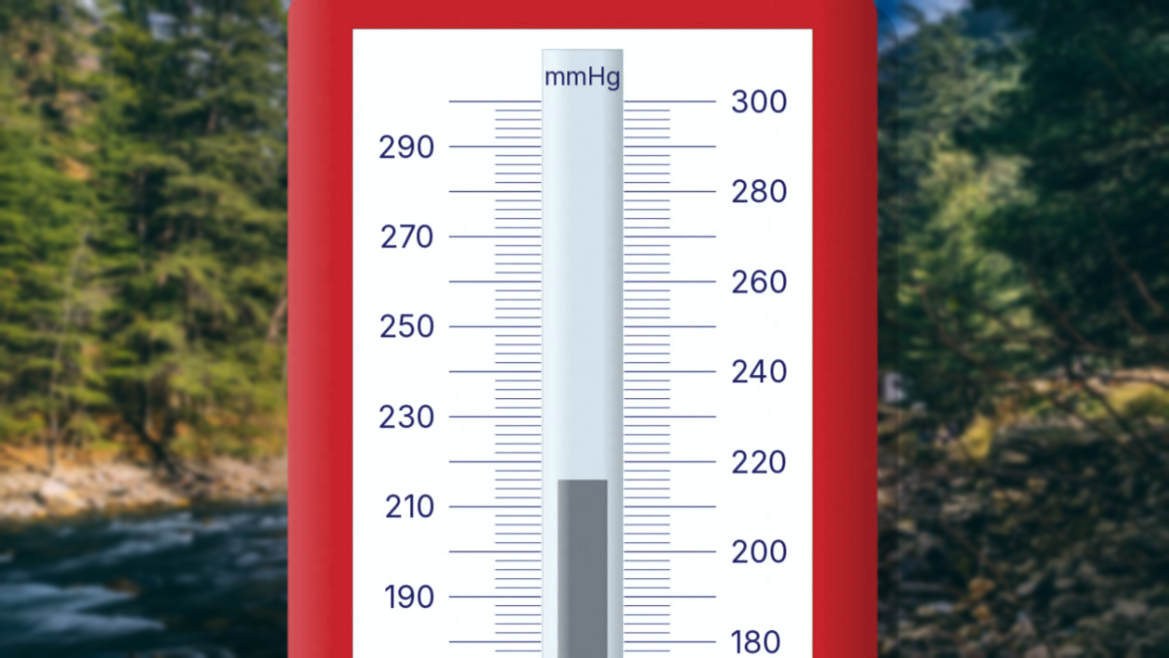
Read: 216 (mmHg)
